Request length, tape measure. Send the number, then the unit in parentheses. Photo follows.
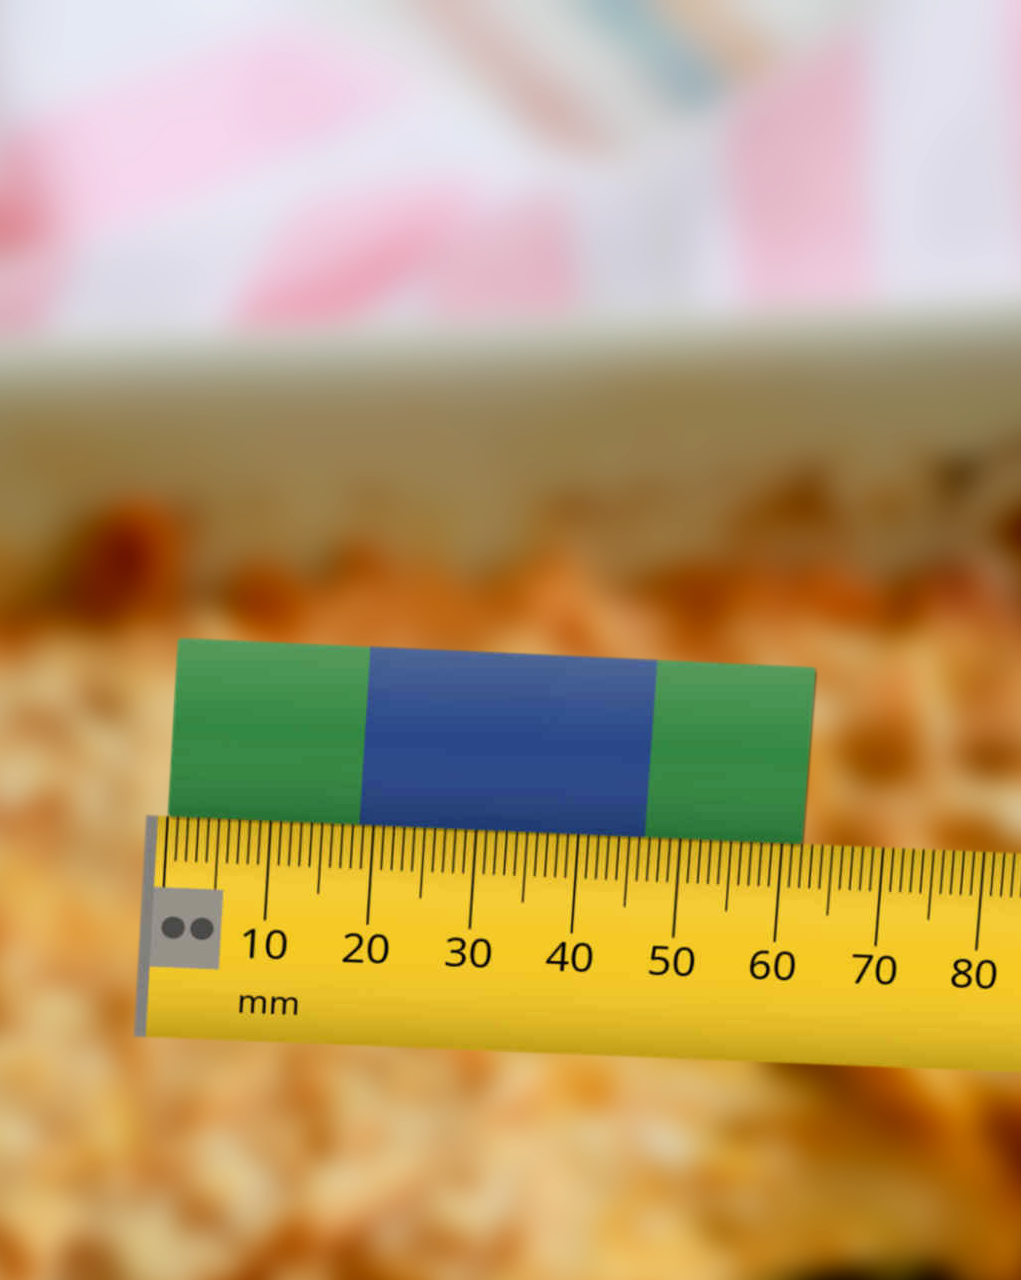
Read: 62 (mm)
